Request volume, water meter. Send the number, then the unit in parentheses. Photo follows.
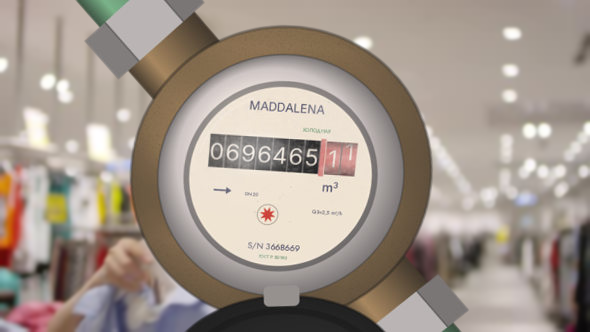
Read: 696465.11 (m³)
